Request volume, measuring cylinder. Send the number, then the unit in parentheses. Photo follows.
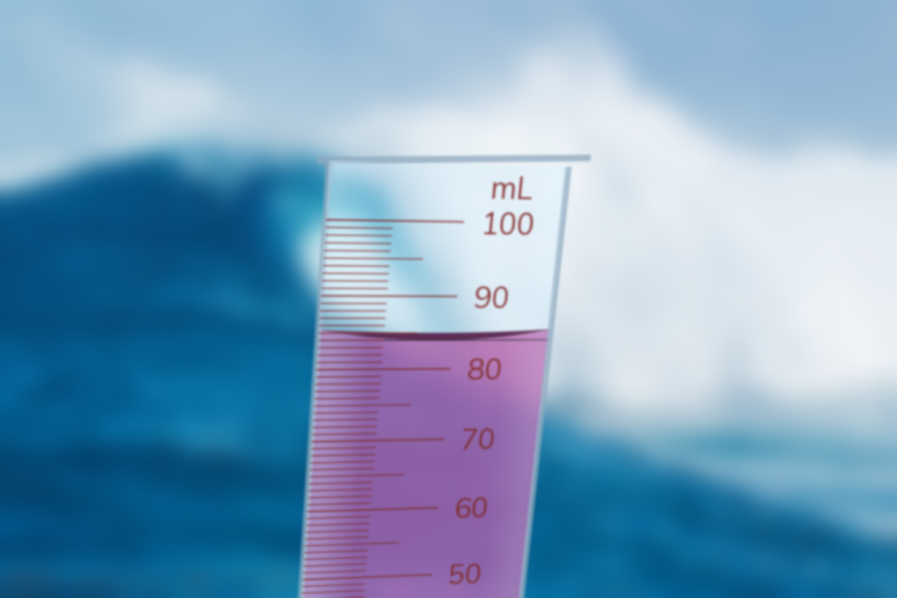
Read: 84 (mL)
